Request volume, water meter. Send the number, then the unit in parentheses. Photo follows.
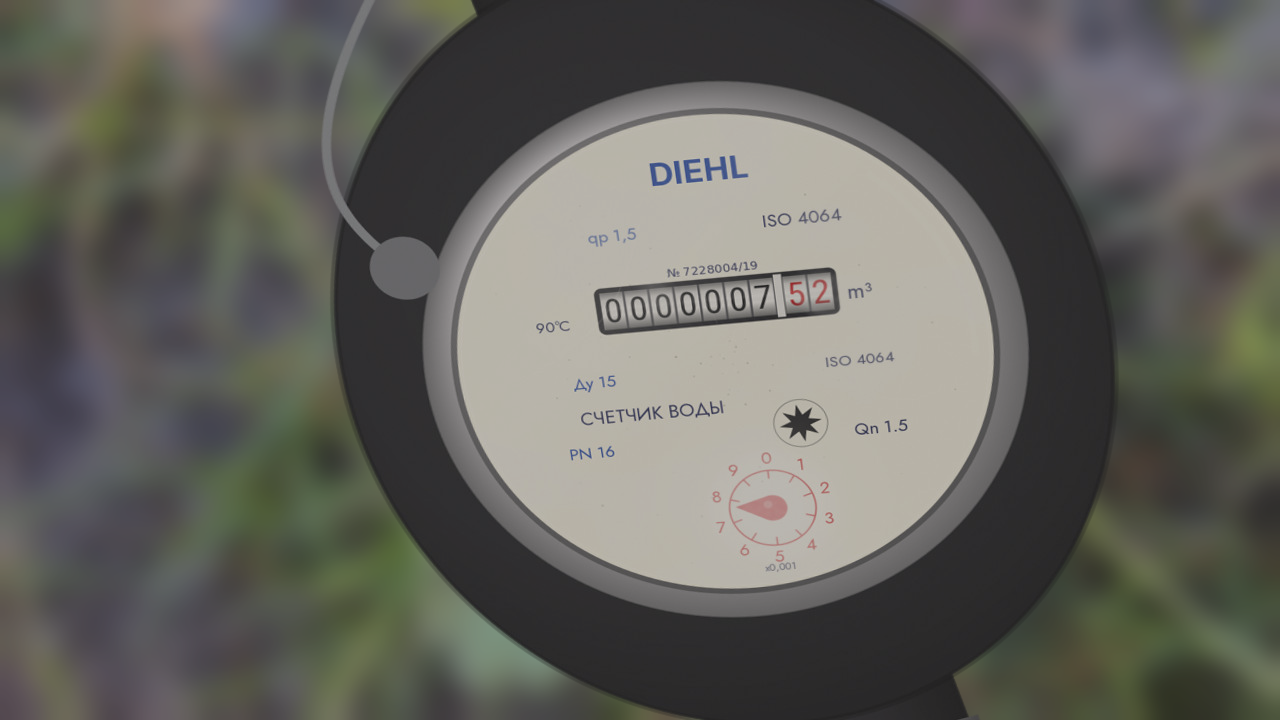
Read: 7.527 (m³)
